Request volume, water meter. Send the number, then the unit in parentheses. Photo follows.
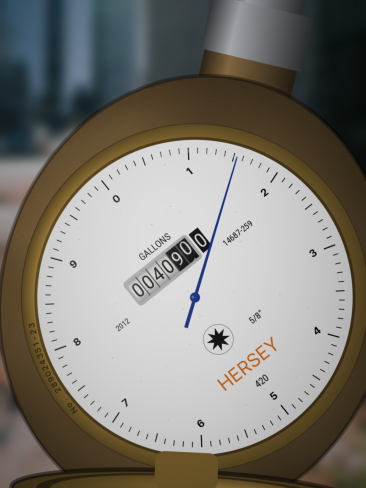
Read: 40901.5 (gal)
